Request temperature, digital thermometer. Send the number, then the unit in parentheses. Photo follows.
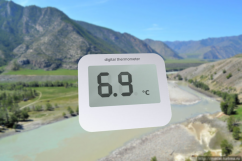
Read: 6.9 (°C)
